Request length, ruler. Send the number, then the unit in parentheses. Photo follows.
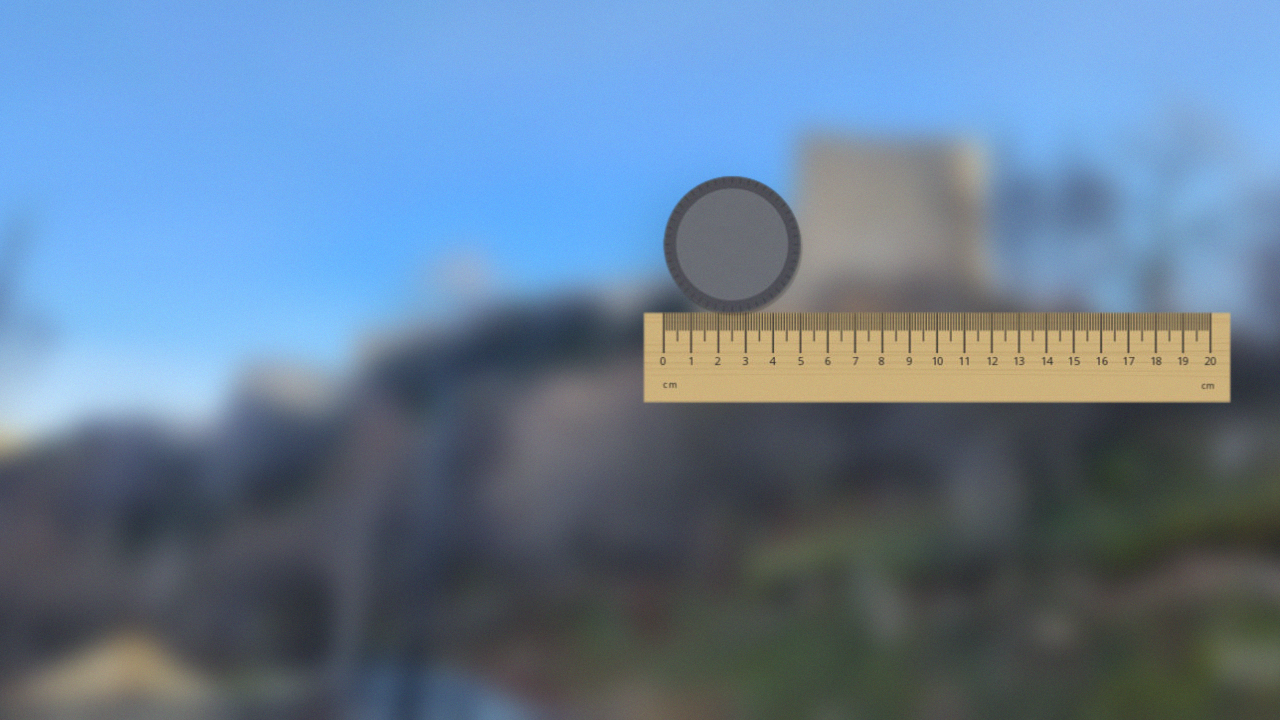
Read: 5 (cm)
